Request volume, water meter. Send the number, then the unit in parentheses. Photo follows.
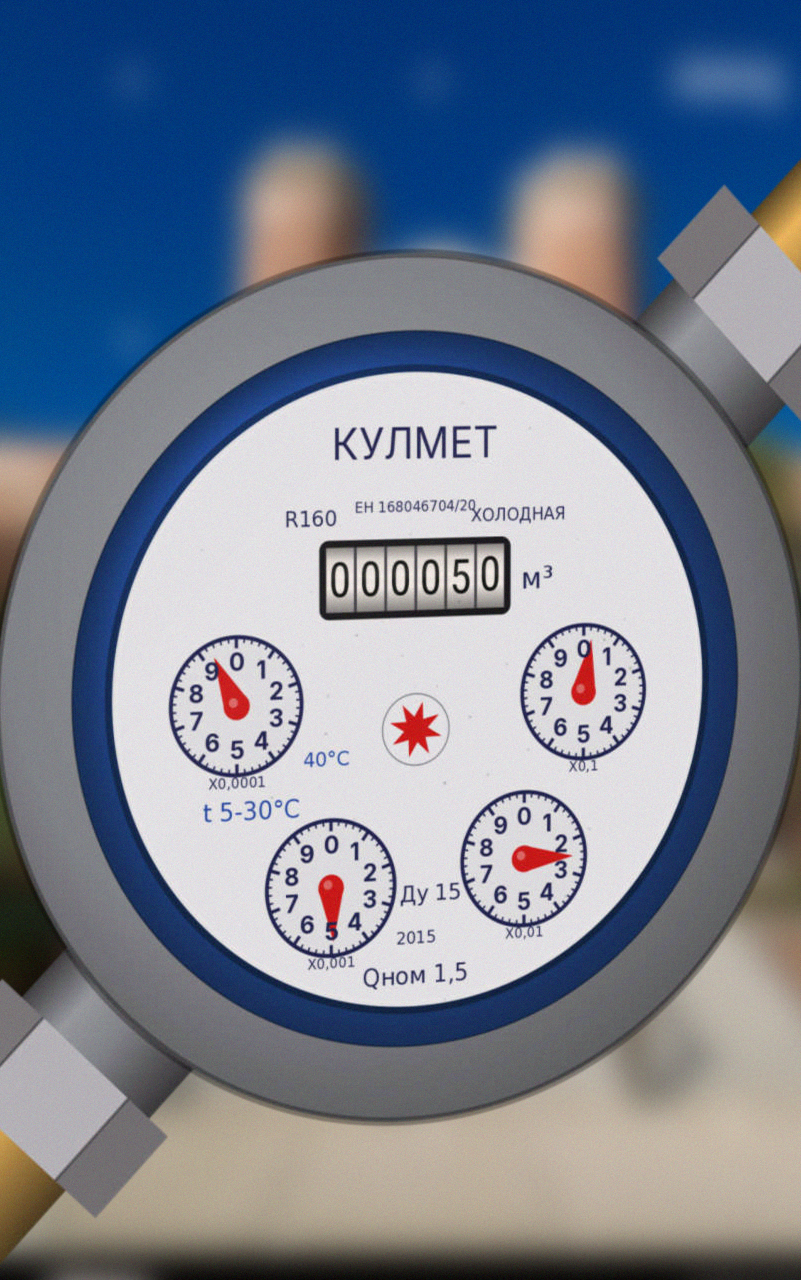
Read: 50.0249 (m³)
